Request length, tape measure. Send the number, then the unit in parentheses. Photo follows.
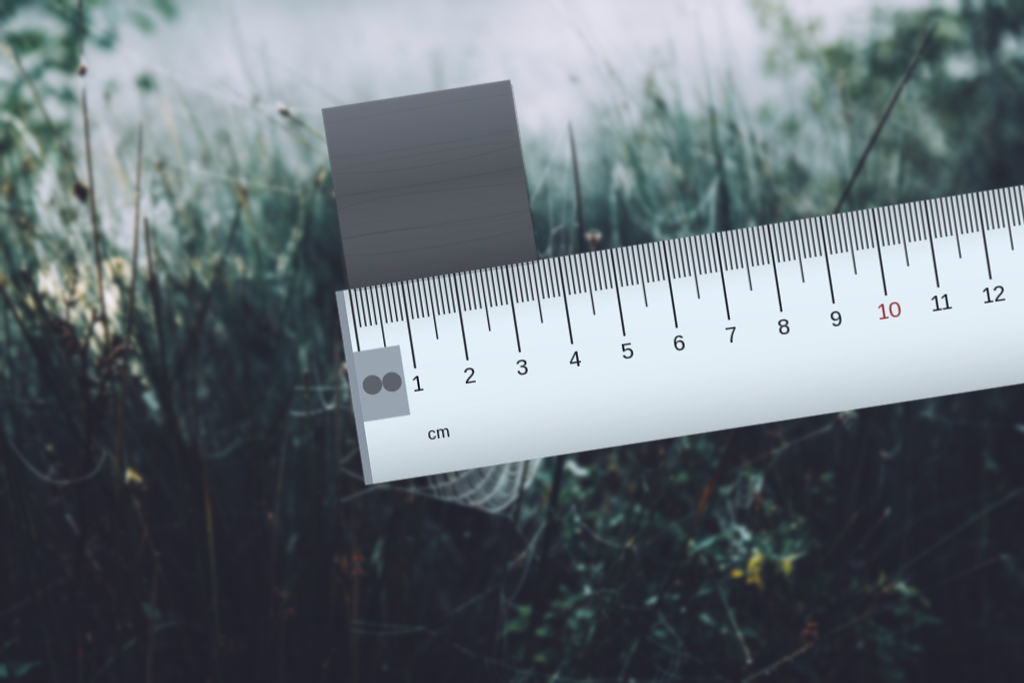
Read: 3.6 (cm)
